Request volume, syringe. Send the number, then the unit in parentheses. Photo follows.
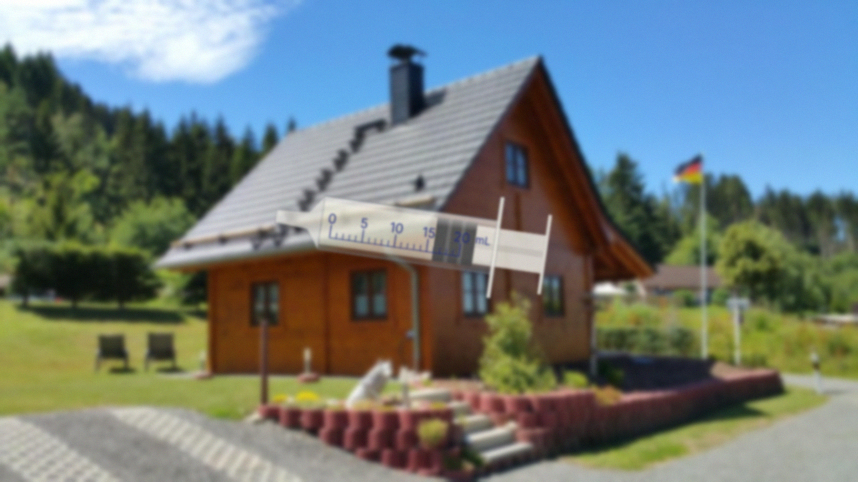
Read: 16 (mL)
